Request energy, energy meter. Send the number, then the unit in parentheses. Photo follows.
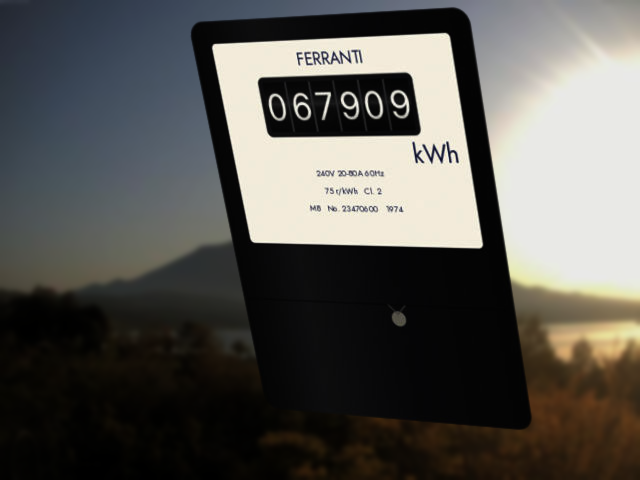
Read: 67909 (kWh)
